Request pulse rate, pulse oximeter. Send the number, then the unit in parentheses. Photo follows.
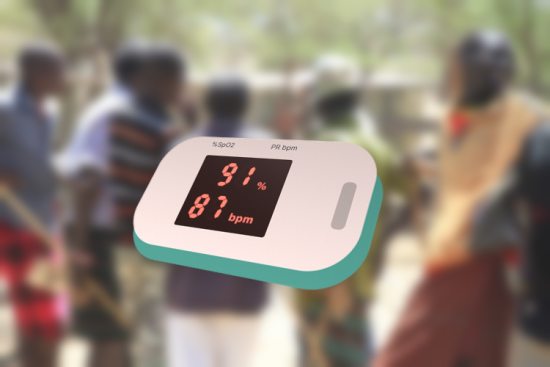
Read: 87 (bpm)
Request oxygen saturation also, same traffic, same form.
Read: 91 (%)
